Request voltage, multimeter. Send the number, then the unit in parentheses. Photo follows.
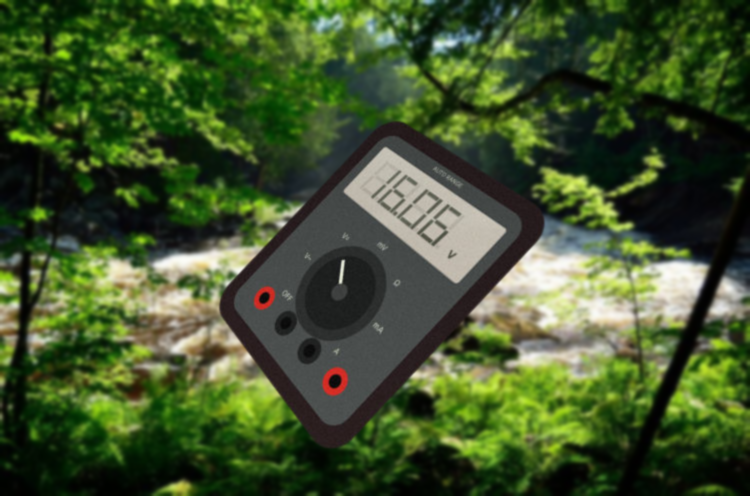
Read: 16.06 (V)
